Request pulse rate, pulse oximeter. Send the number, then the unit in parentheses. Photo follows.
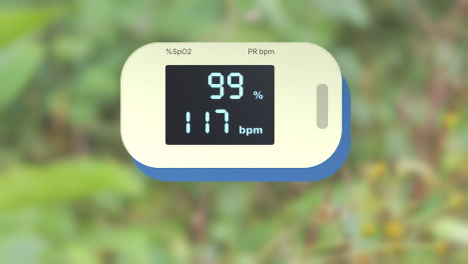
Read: 117 (bpm)
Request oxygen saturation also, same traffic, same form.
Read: 99 (%)
